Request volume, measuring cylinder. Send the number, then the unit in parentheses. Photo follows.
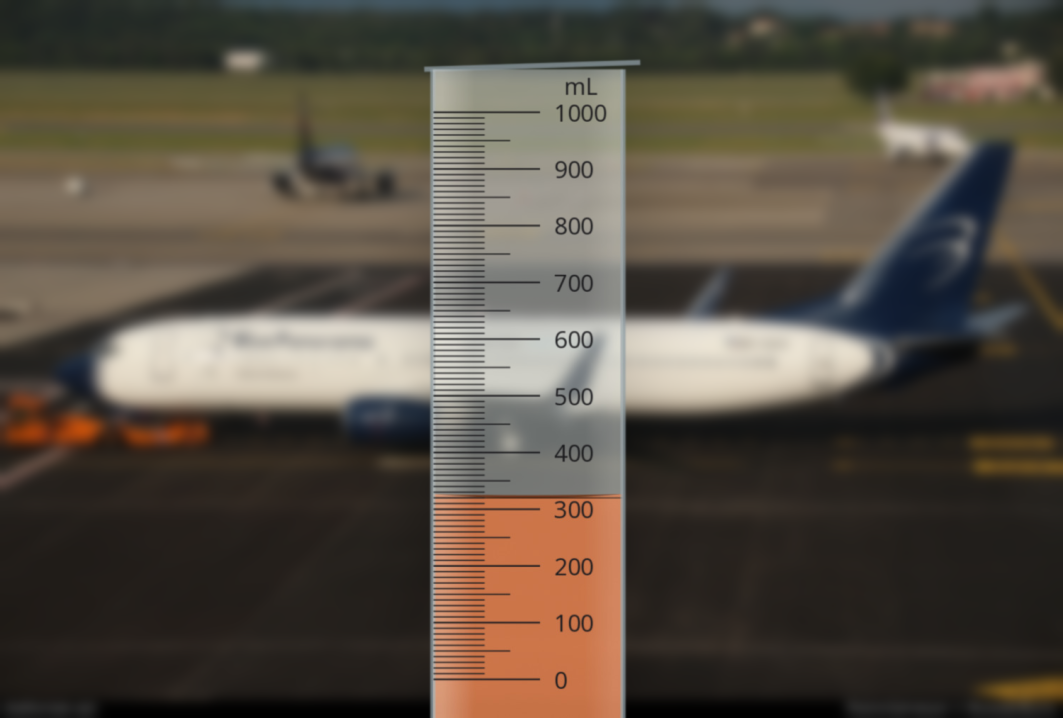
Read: 320 (mL)
